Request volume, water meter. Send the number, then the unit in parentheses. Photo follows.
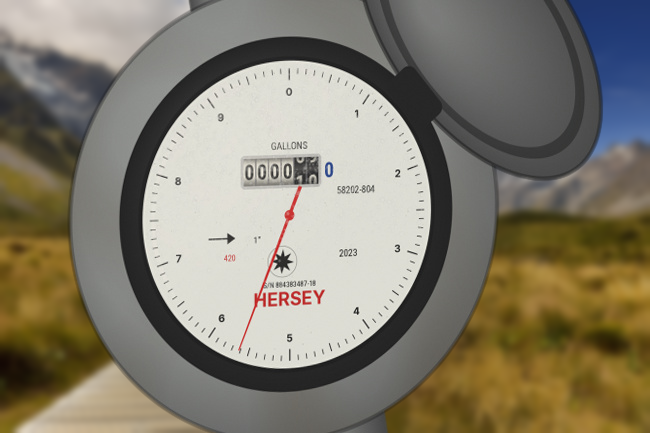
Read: 95.6 (gal)
